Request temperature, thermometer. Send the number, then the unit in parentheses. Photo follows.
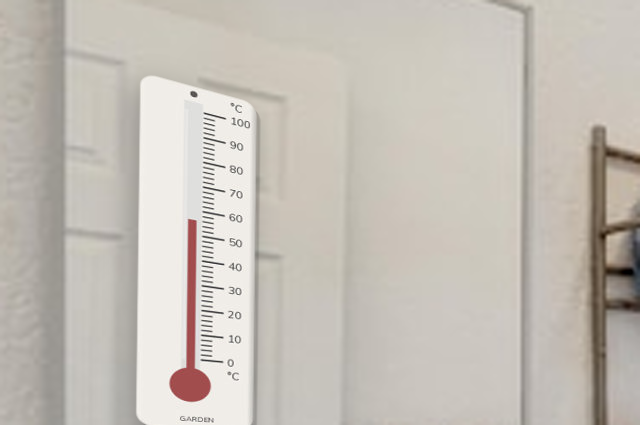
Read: 56 (°C)
